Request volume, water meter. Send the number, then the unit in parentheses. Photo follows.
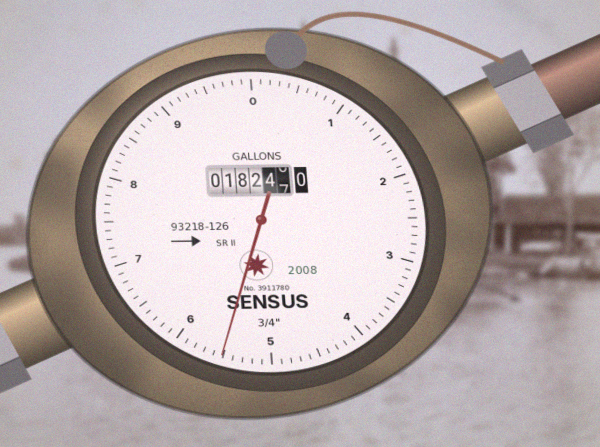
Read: 182465.5 (gal)
